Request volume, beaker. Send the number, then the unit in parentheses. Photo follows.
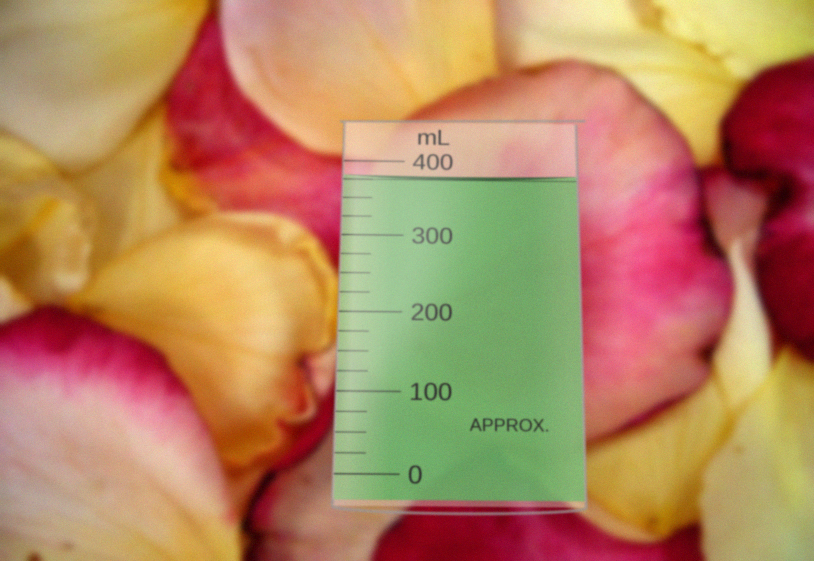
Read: 375 (mL)
